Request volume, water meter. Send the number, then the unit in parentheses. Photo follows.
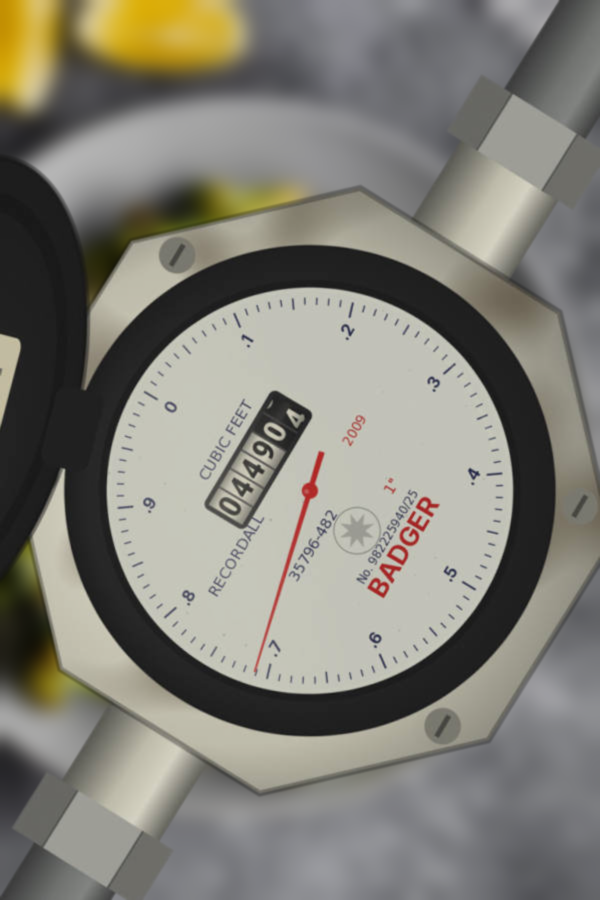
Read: 44903.71 (ft³)
